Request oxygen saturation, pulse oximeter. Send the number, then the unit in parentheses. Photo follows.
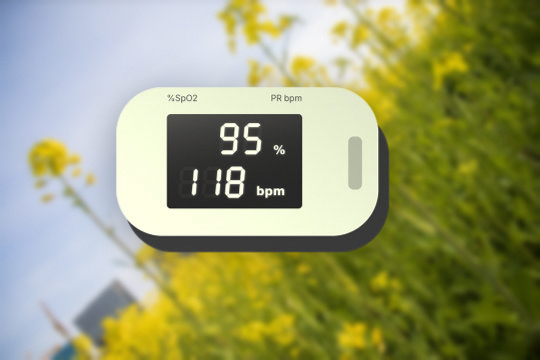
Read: 95 (%)
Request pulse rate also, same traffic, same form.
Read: 118 (bpm)
